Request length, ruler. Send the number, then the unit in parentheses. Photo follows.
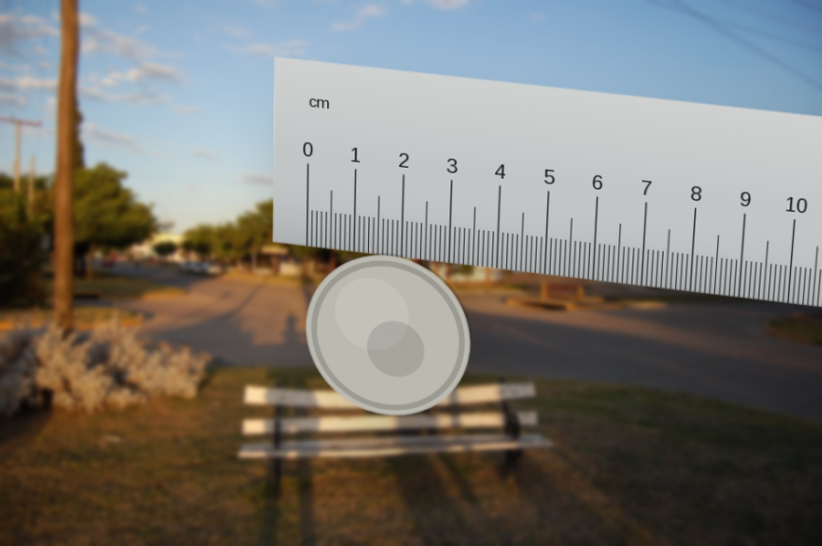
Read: 3.5 (cm)
